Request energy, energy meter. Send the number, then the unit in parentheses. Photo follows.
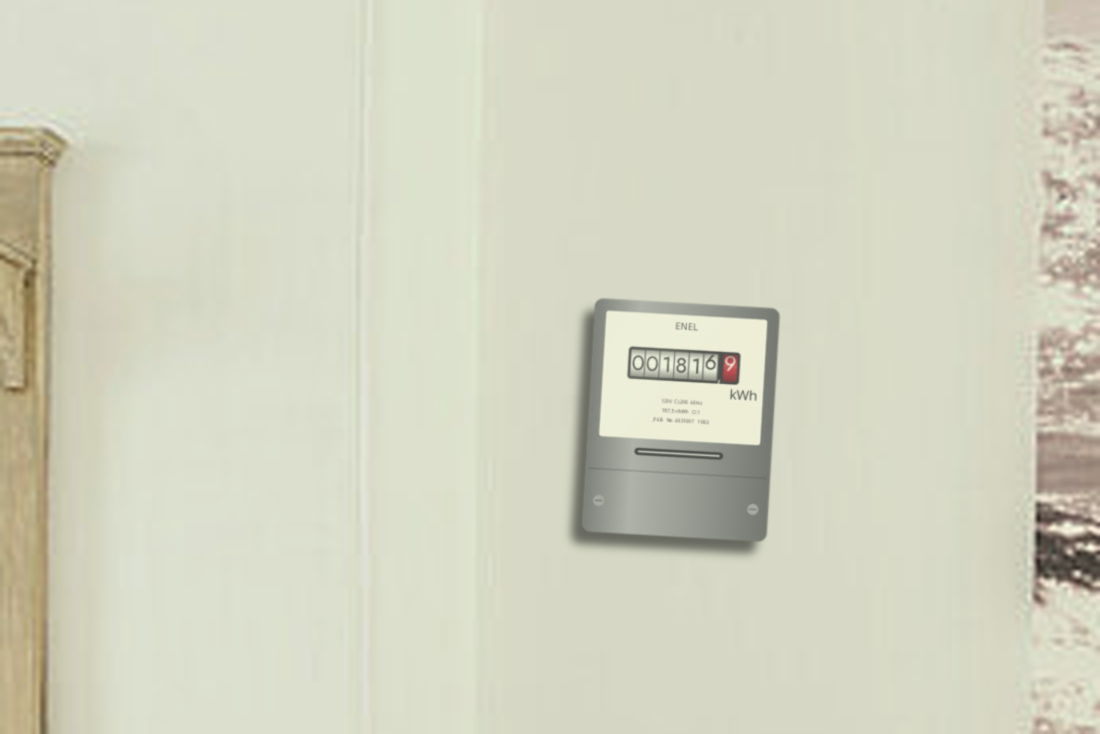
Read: 1816.9 (kWh)
